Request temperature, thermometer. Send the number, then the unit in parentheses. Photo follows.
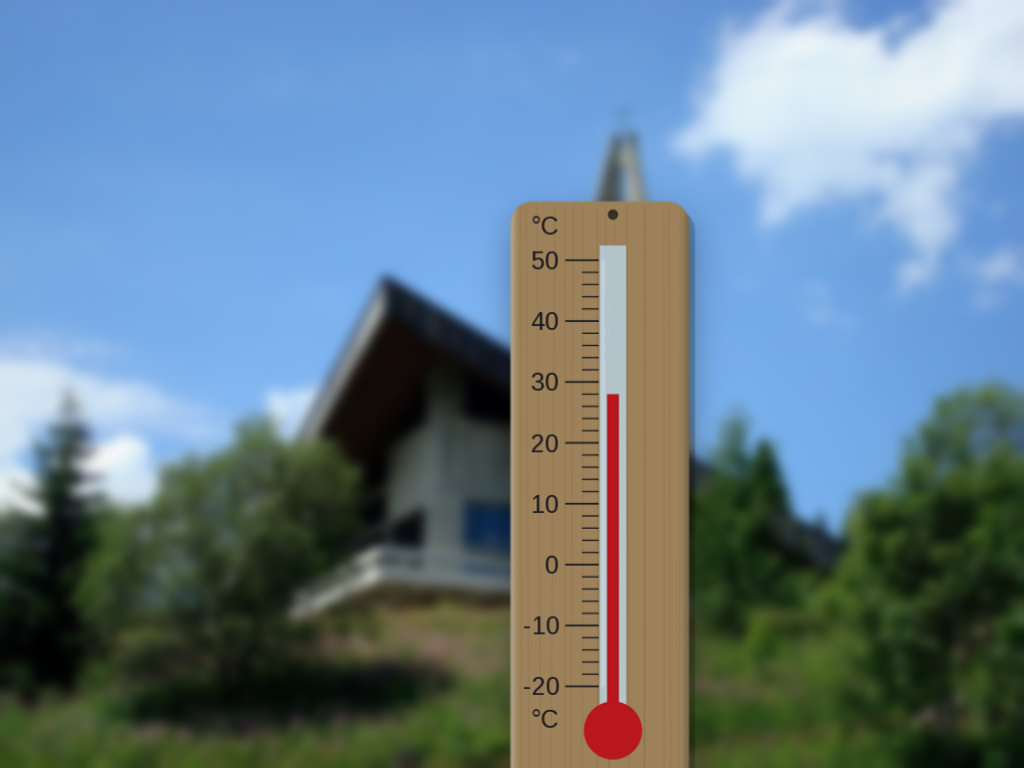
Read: 28 (°C)
